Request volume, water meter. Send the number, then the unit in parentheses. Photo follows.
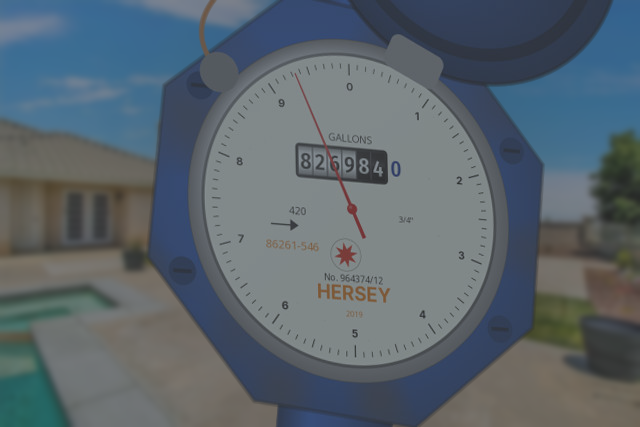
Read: 8269839.3 (gal)
